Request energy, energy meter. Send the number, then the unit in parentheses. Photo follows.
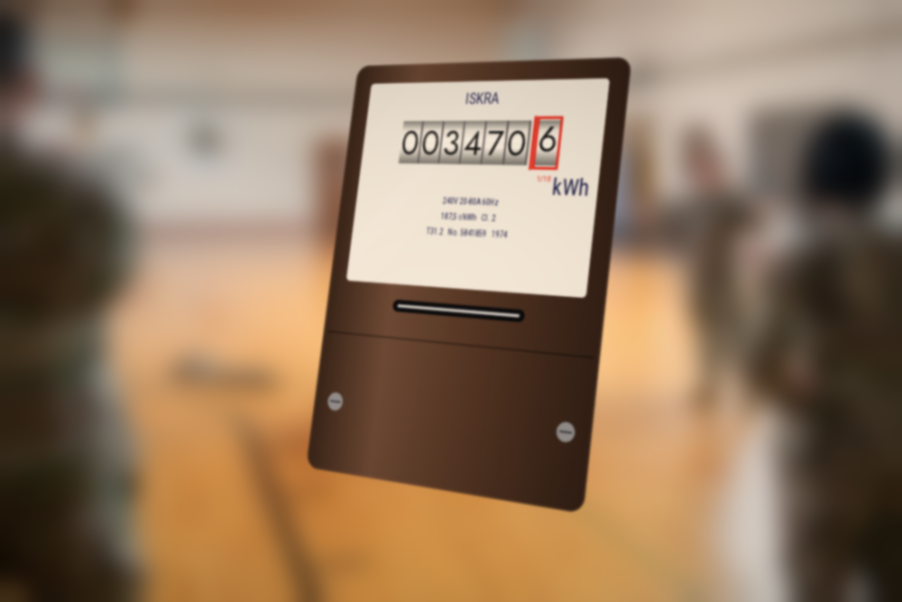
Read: 3470.6 (kWh)
